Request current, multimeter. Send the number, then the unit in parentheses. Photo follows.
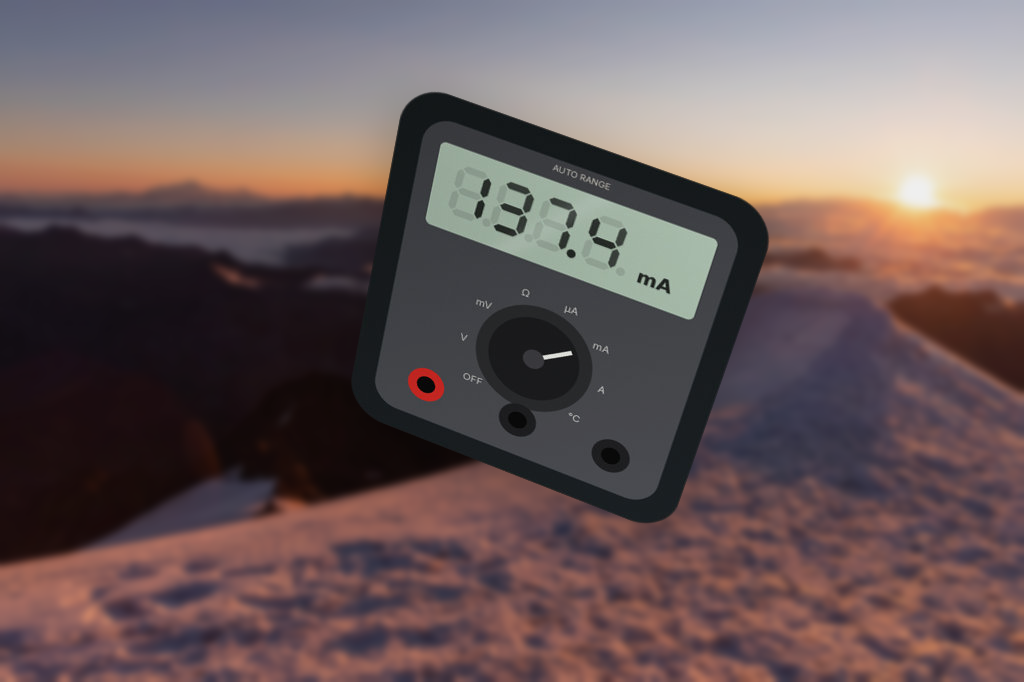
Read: 137.4 (mA)
